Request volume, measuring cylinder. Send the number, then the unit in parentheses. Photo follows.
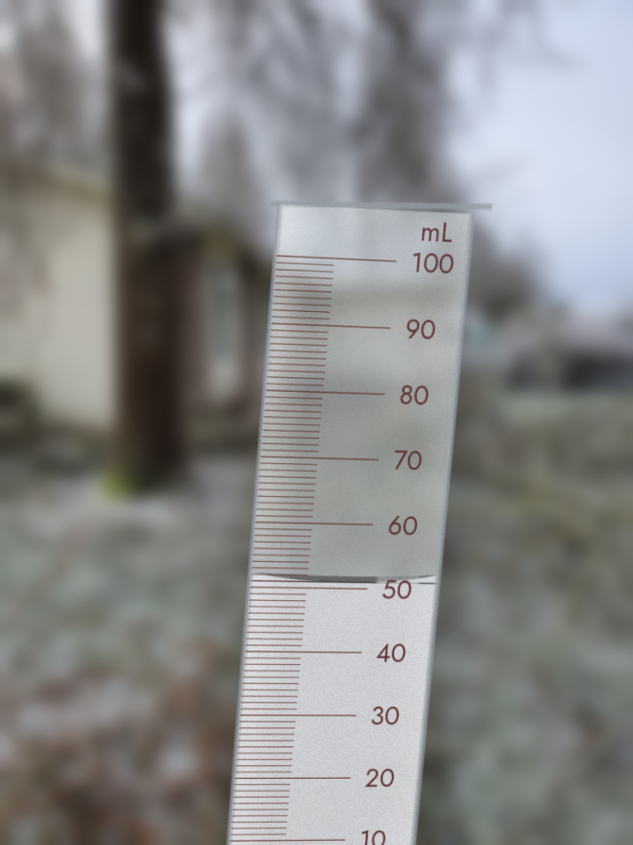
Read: 51 (mL)
